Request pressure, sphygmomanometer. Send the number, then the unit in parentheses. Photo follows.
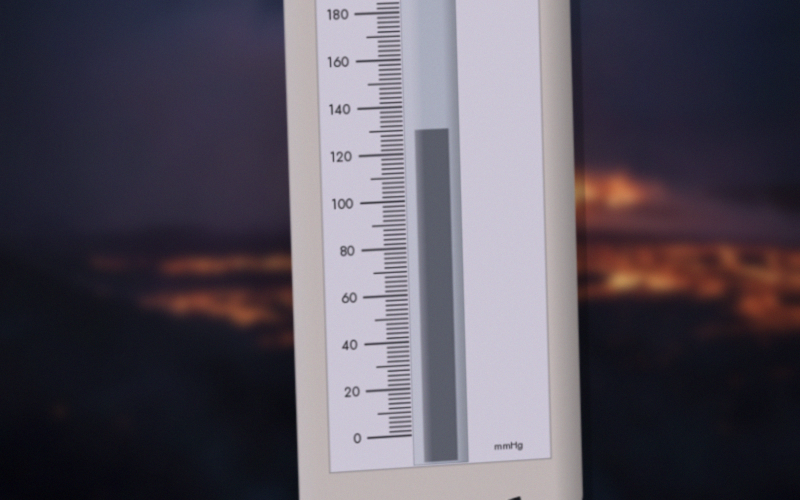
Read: 130 (mmHg)
